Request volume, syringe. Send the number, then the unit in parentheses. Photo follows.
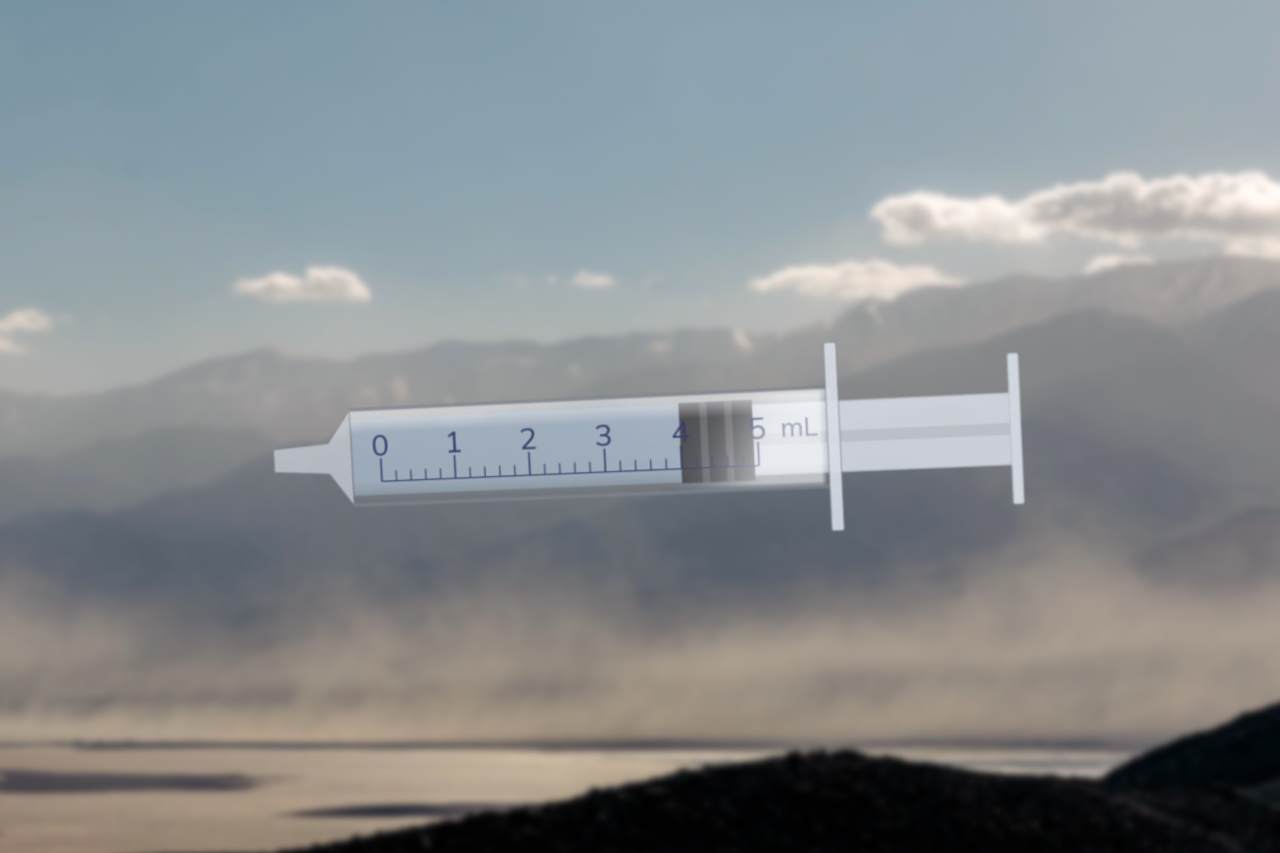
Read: 4 (mL)
